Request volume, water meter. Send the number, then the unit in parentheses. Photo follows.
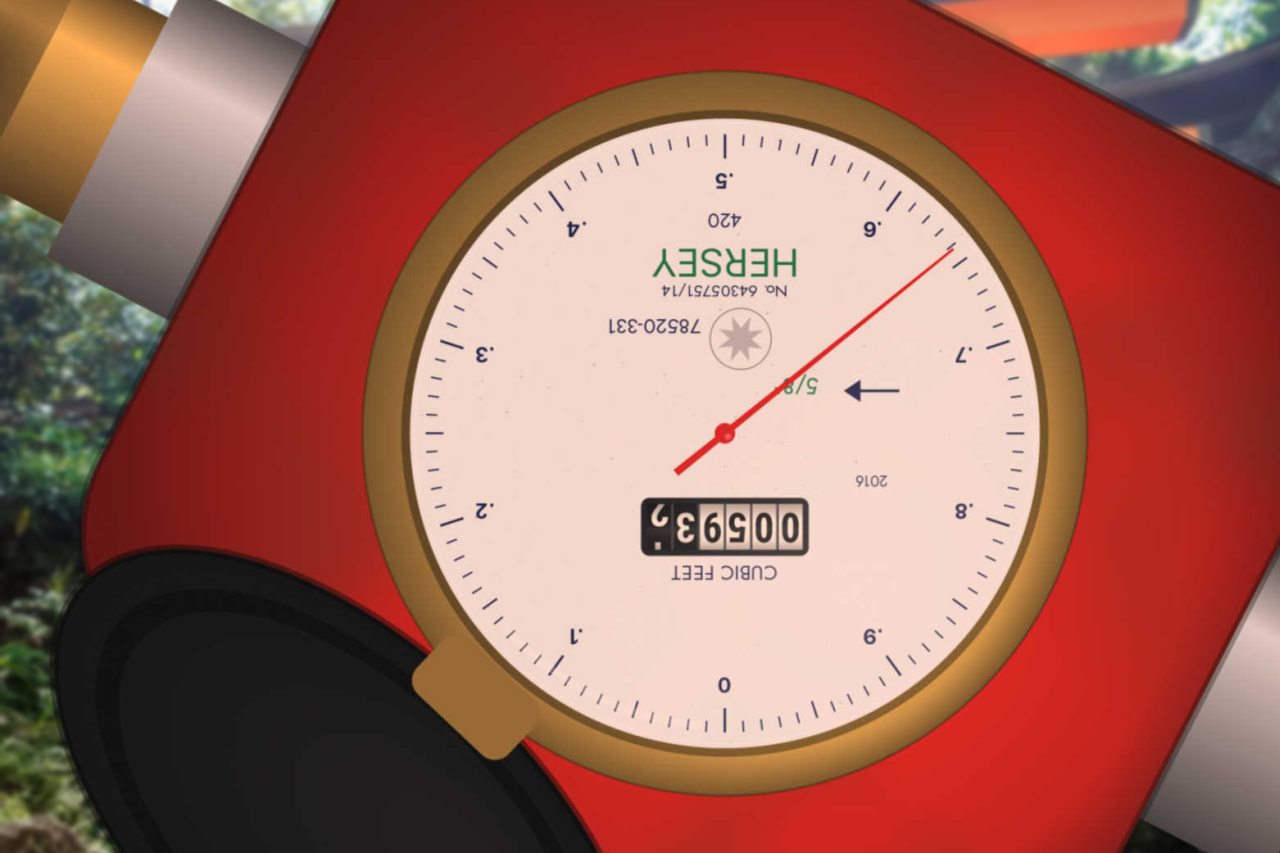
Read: 5931.64 (ft³)
